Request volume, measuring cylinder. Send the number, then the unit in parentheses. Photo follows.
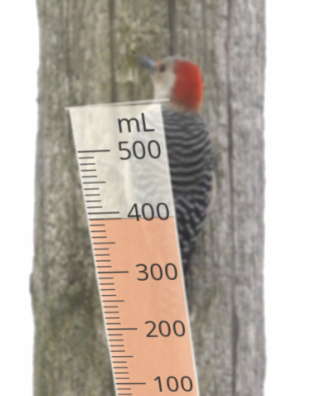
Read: 390 (mL)
